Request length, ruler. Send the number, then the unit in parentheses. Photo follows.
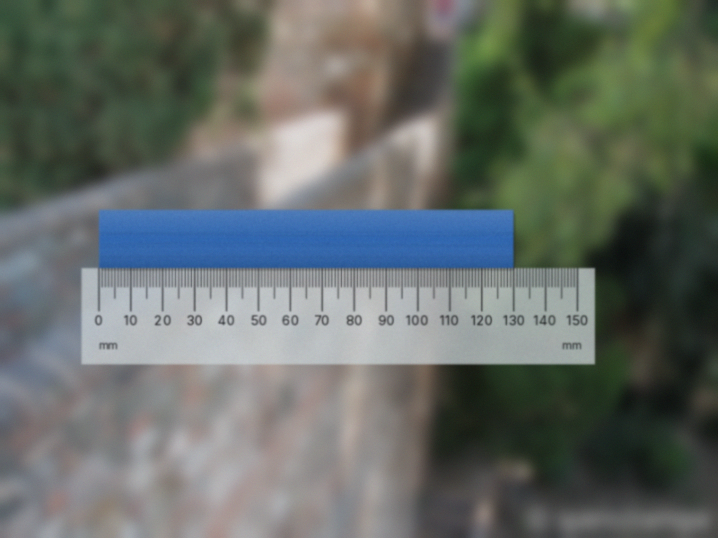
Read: 130 (mm)
